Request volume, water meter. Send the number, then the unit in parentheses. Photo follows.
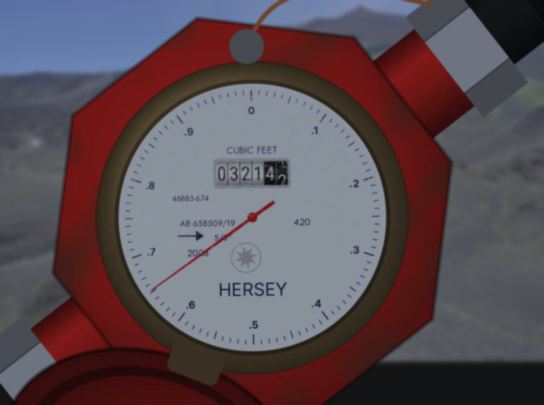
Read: 32141.65 (ft³)
